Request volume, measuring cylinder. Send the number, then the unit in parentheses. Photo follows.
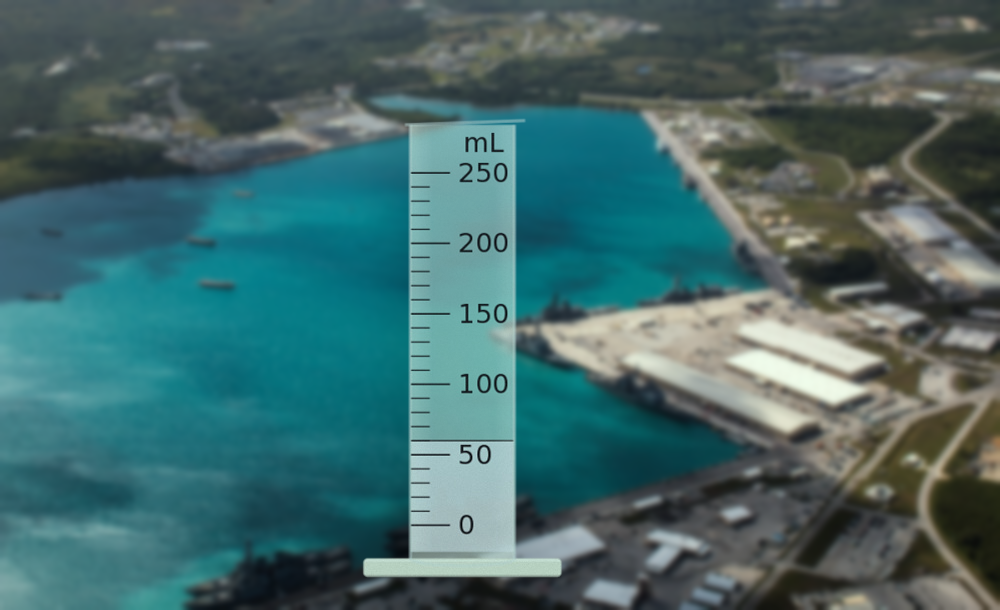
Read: 60 (mL)
